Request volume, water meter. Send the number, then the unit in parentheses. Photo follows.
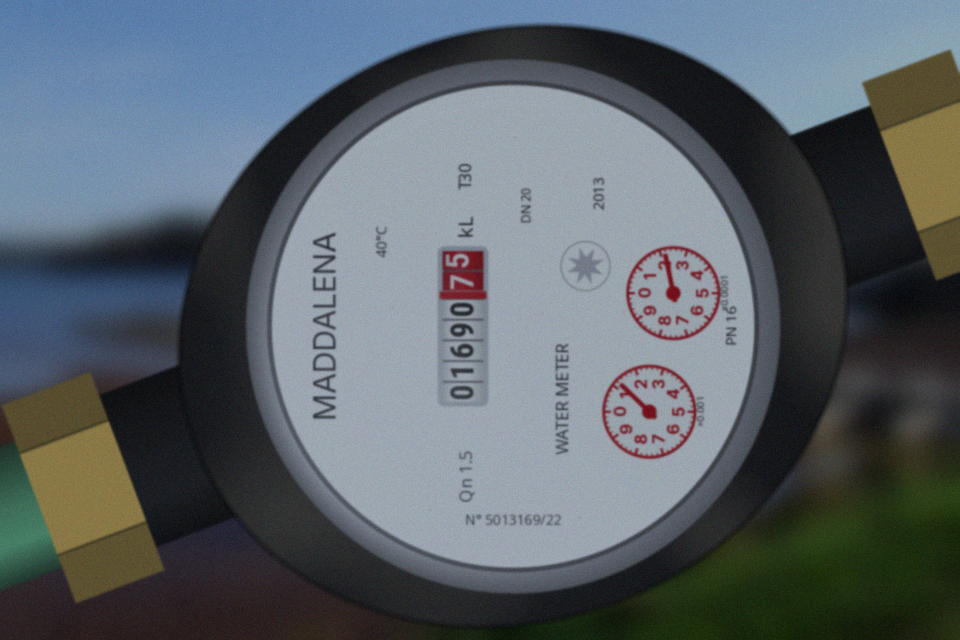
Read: 1690.7512 (kL)
